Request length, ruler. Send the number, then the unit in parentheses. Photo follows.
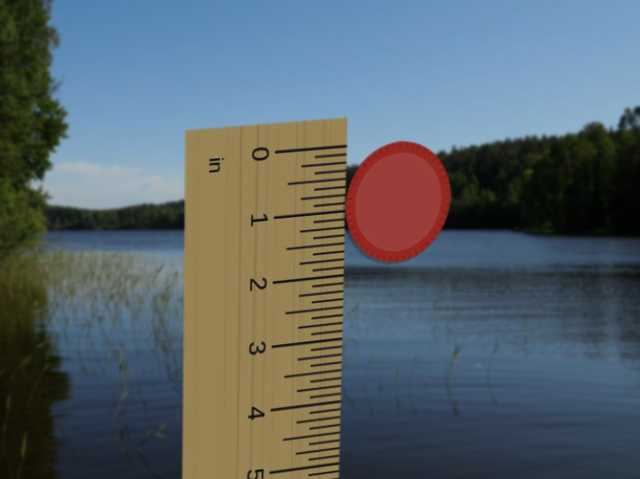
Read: 1.875 (in)
